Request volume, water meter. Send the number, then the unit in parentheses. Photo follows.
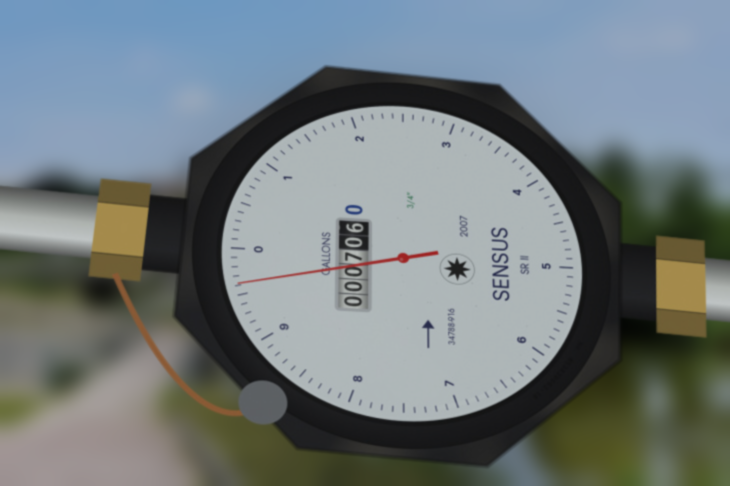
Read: 7059.6 (gal)
